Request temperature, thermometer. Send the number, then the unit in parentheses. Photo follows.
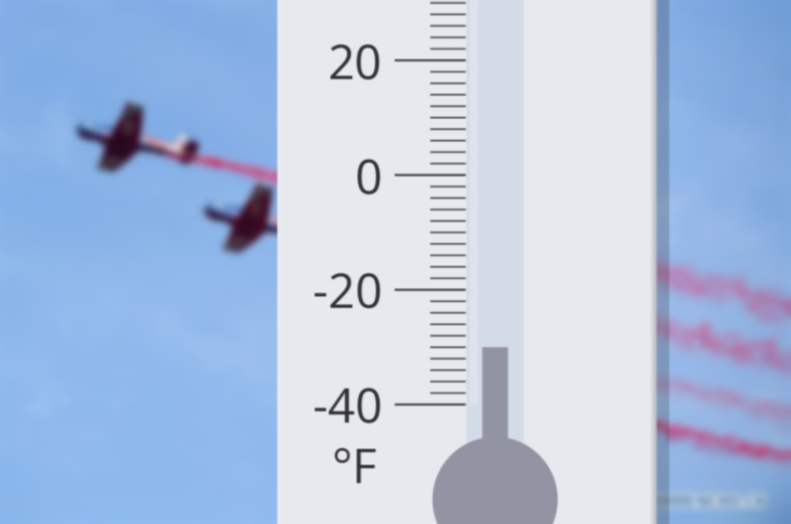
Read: -30 (°F)
